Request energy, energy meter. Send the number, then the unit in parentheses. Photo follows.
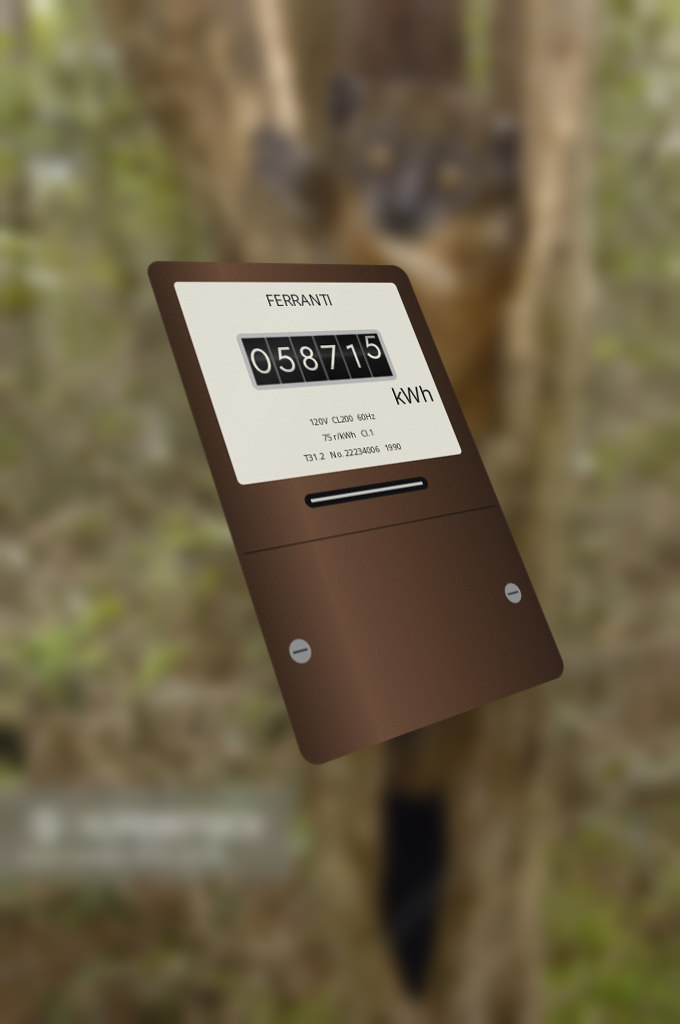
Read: 58715 (kWh)
